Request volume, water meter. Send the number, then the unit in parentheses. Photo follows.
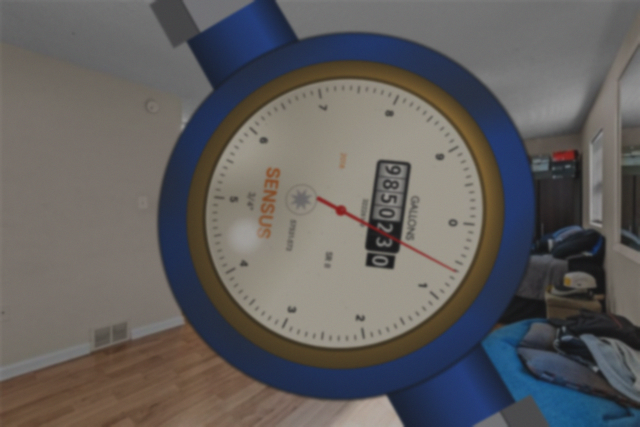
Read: 9850230.6 (gal)
